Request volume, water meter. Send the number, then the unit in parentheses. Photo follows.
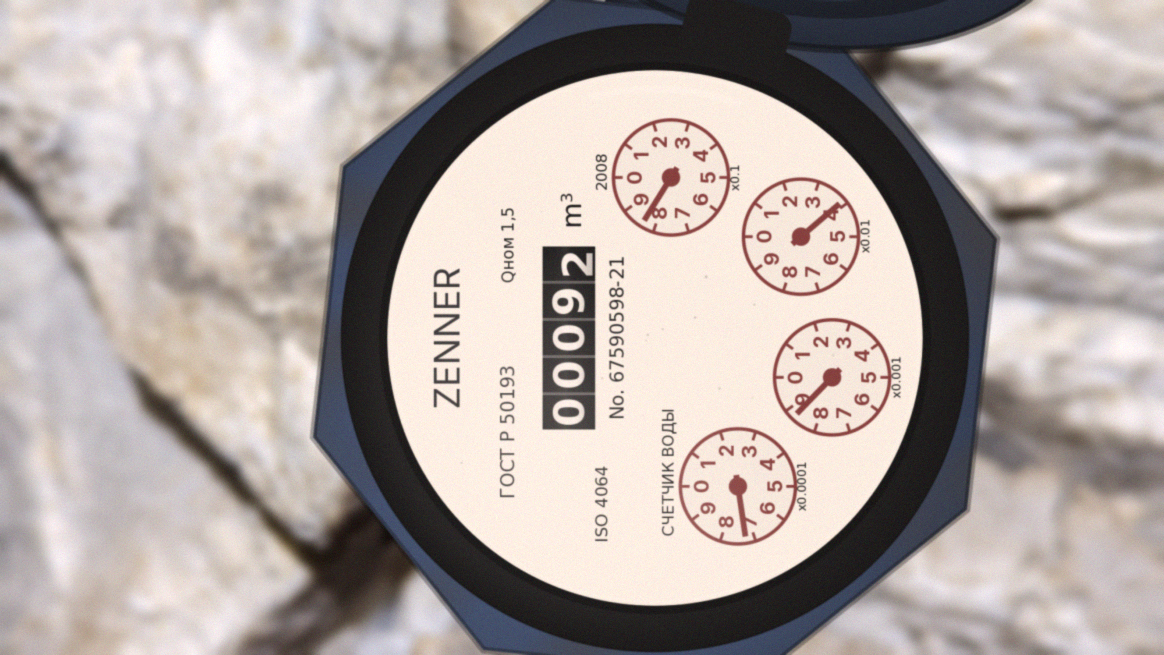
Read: 91.8387 (m³)
